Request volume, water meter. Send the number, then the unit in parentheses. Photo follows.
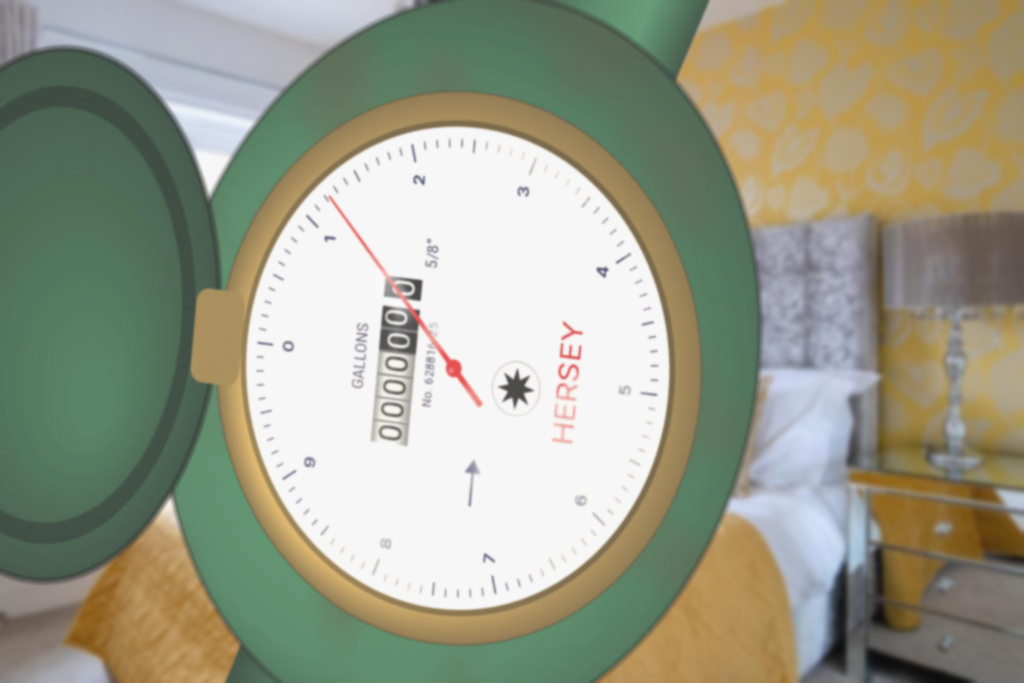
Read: 1.2 (gal)
